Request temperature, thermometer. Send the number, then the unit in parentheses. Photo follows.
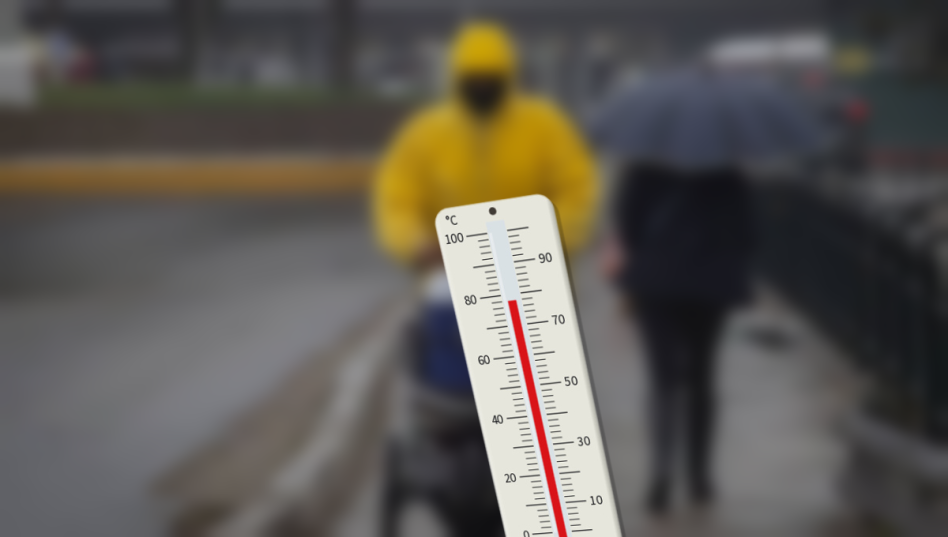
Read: 78 (°C)
